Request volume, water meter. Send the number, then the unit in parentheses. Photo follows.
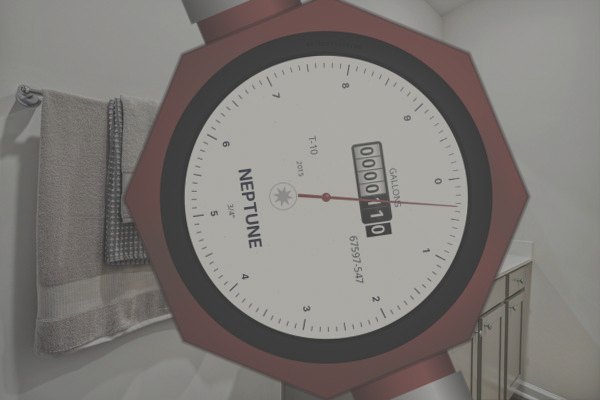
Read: 110.3 (gal)
